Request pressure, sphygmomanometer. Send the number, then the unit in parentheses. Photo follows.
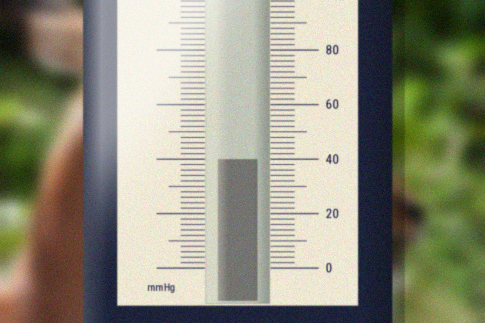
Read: 40 (mmHg)
